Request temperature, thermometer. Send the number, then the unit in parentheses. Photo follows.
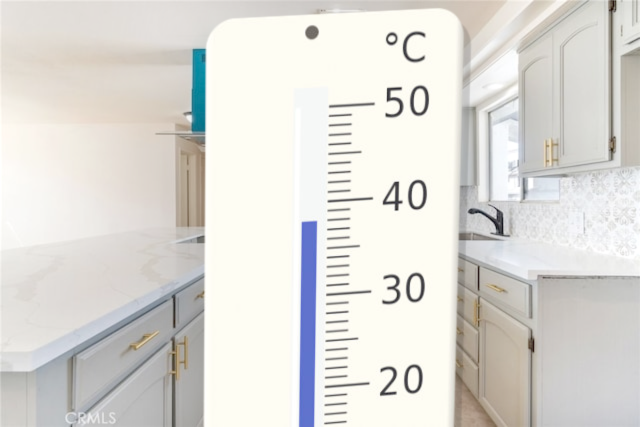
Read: 38 (°C)
